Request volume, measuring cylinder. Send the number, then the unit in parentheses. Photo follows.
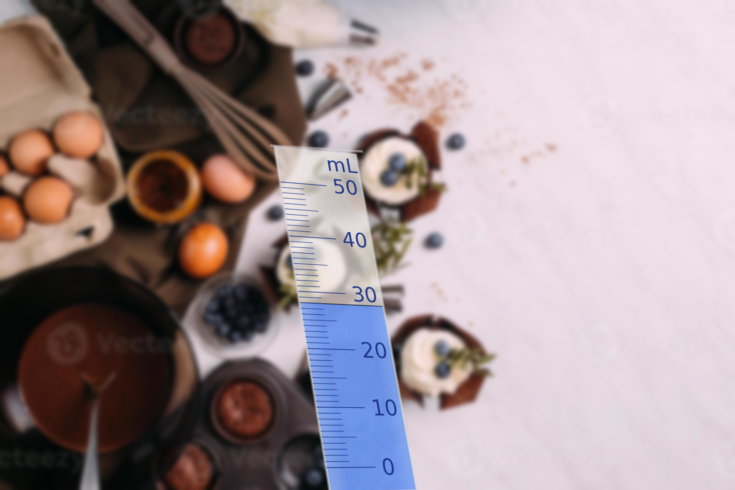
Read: 28 (mL)
